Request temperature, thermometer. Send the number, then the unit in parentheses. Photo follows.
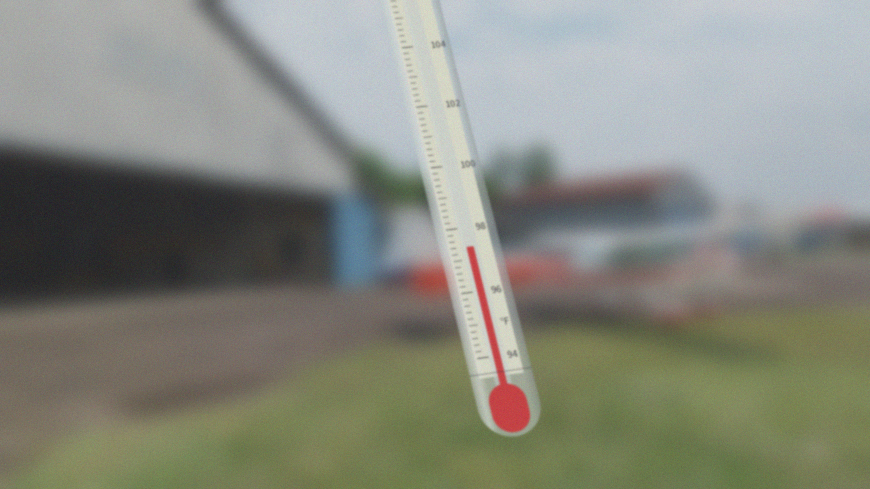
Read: 97.4 (°F)
